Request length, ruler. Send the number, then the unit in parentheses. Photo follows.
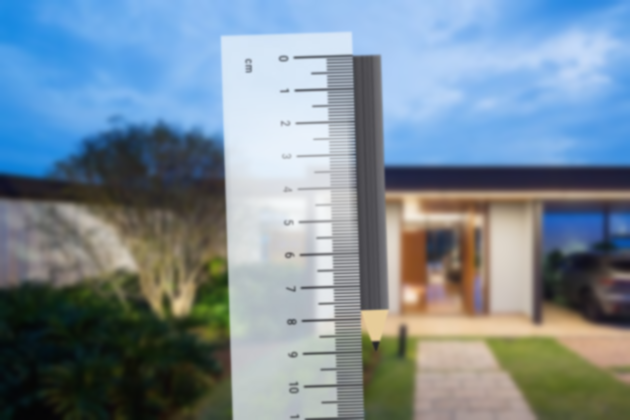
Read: 9 (cm)
